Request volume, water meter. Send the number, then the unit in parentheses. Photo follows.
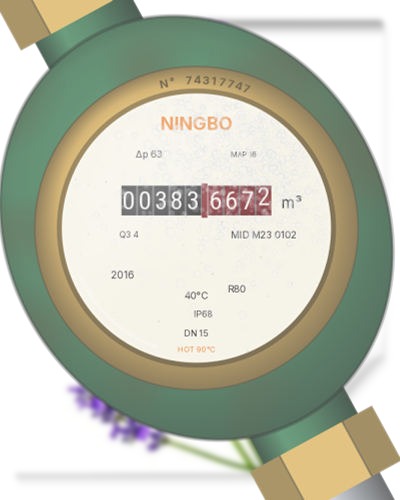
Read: 383.6672 (m³)
